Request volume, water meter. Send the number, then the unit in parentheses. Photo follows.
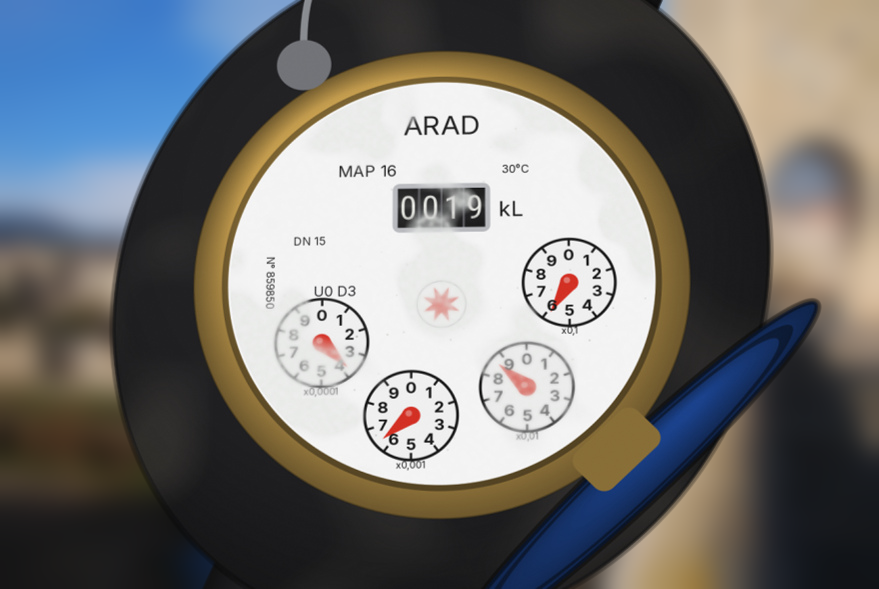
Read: 19.5863 (kL)
